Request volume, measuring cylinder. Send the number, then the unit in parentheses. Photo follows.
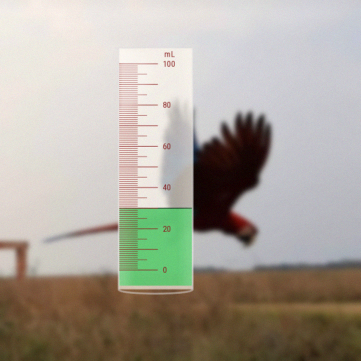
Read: 30 (mL)
